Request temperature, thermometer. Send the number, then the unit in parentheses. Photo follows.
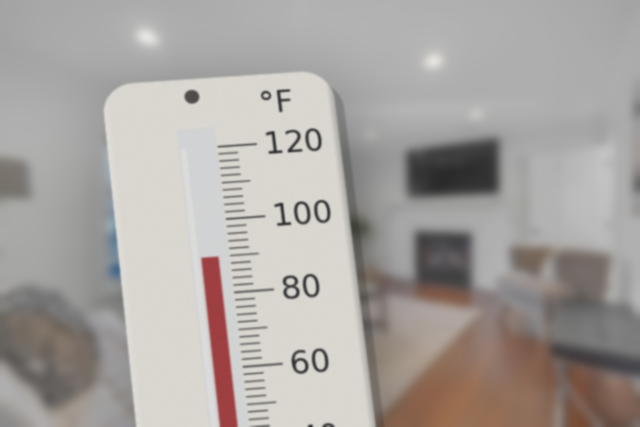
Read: 90 (°F)
